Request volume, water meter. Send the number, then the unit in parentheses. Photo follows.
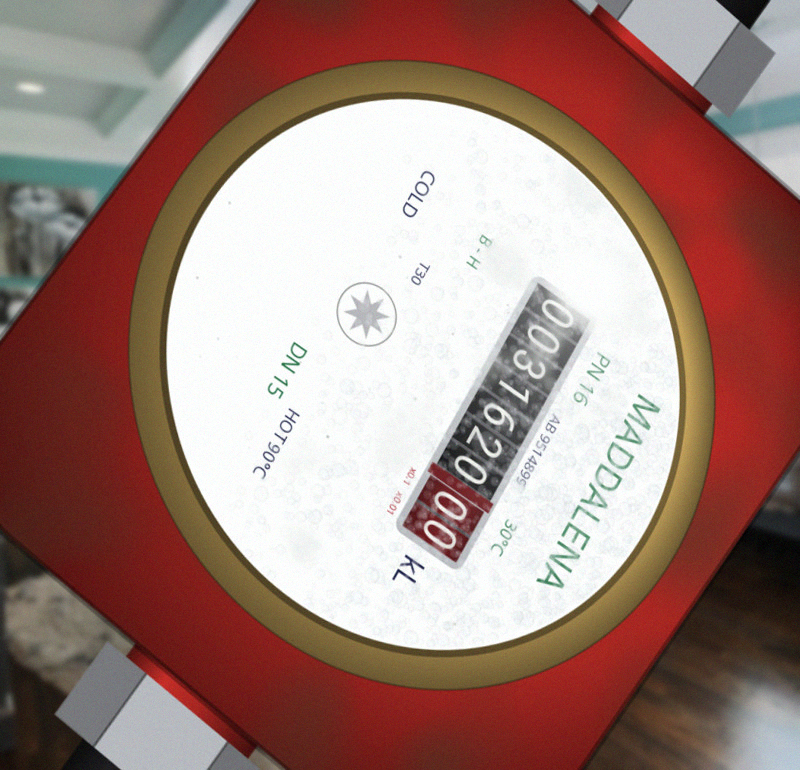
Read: 31620.00 (kL)
